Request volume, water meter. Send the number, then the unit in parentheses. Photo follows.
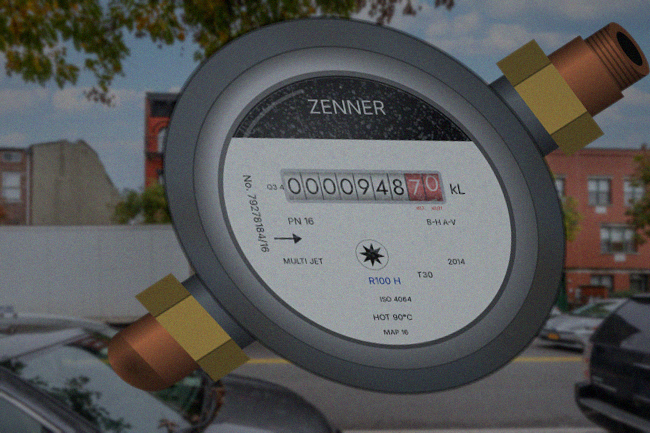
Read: 948.70 (kL)
